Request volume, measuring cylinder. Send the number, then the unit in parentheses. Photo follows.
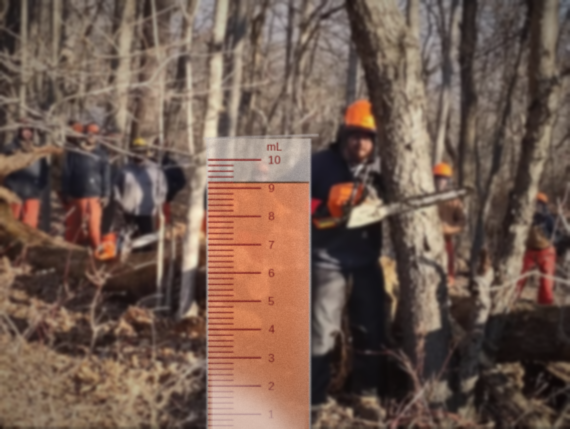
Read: 9.2 (mL)
